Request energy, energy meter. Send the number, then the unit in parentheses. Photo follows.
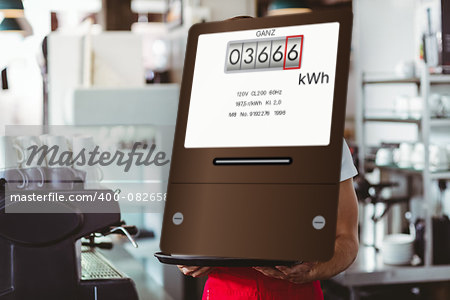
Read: 366.6 (kWh)
